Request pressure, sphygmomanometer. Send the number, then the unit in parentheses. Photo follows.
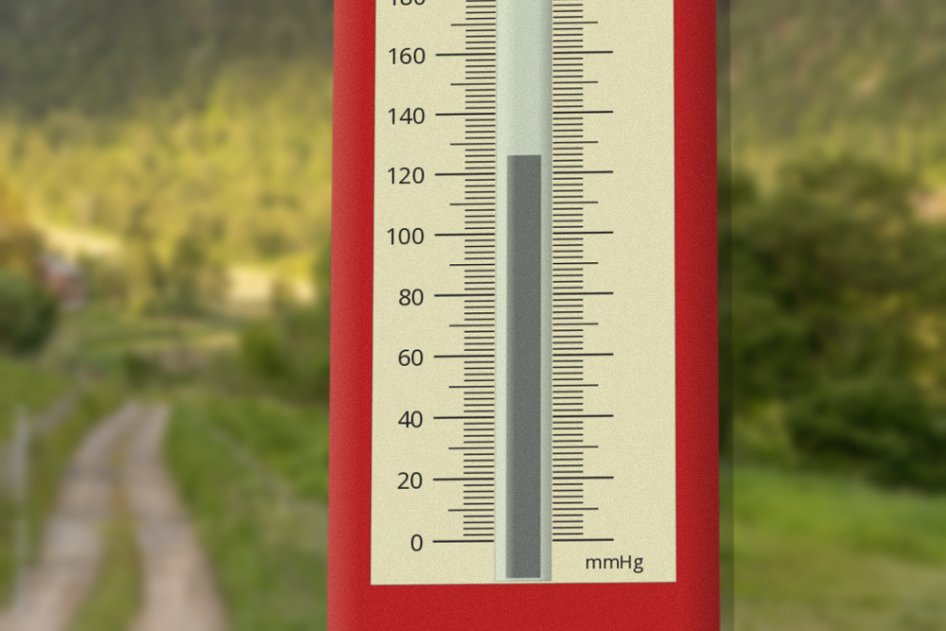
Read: 126 (mmHg)
